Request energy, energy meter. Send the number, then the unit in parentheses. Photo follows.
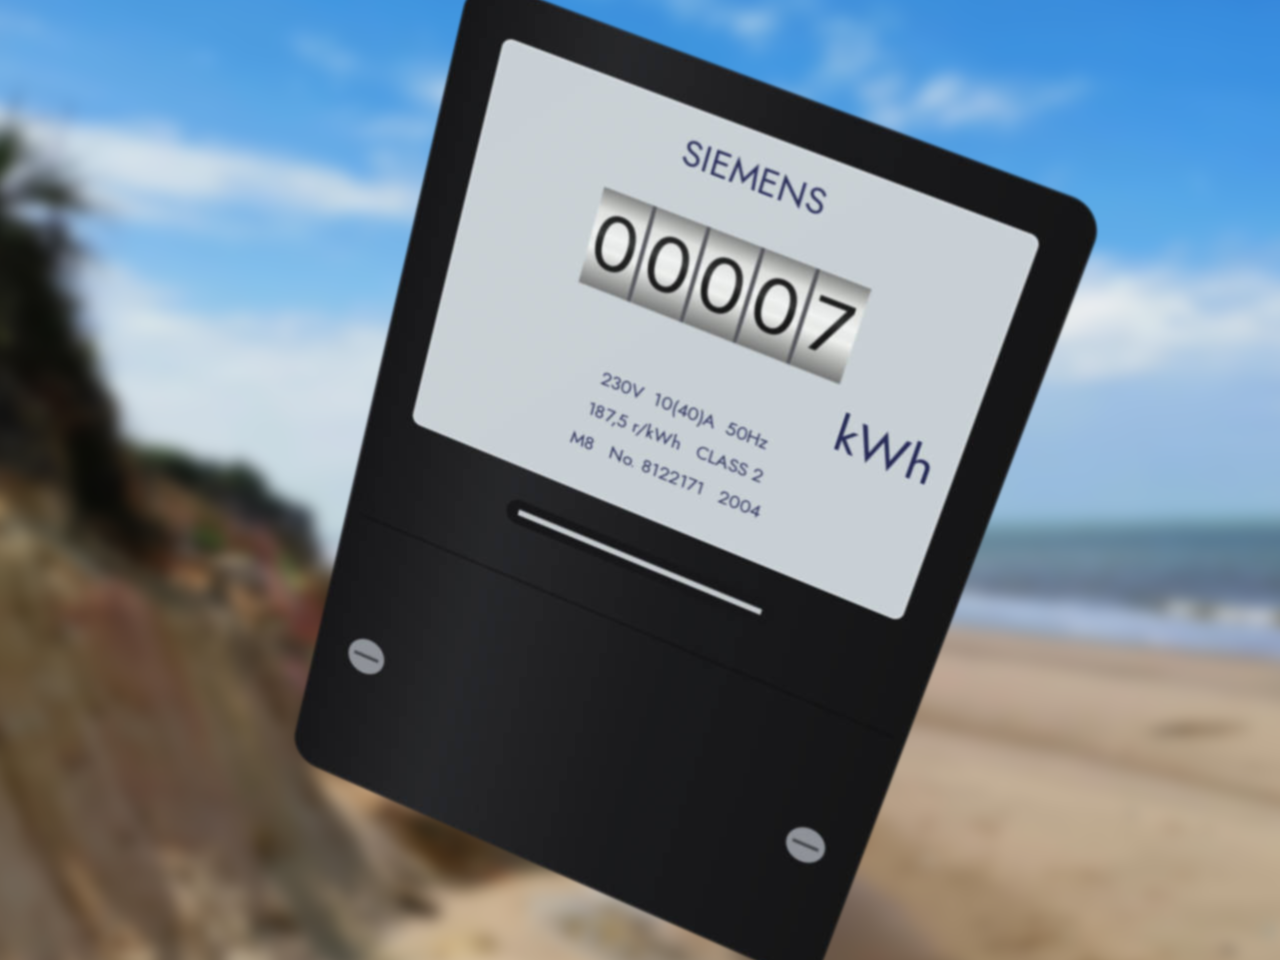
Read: 7 (kWh)
